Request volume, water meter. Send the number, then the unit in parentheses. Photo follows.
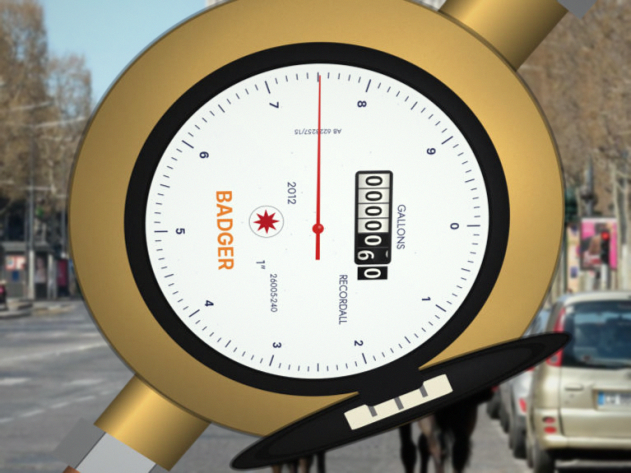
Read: 57.5 (gal)
